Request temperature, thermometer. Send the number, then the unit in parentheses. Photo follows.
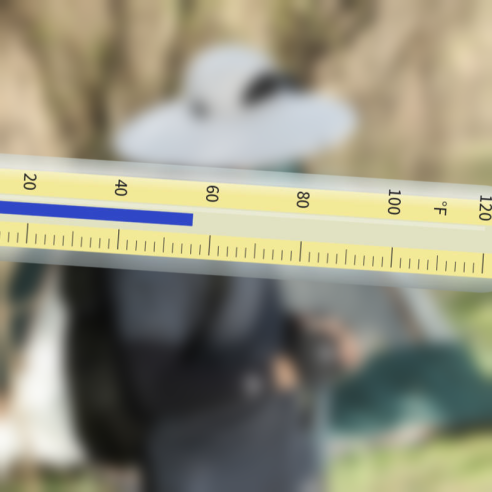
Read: 56 (°F)
